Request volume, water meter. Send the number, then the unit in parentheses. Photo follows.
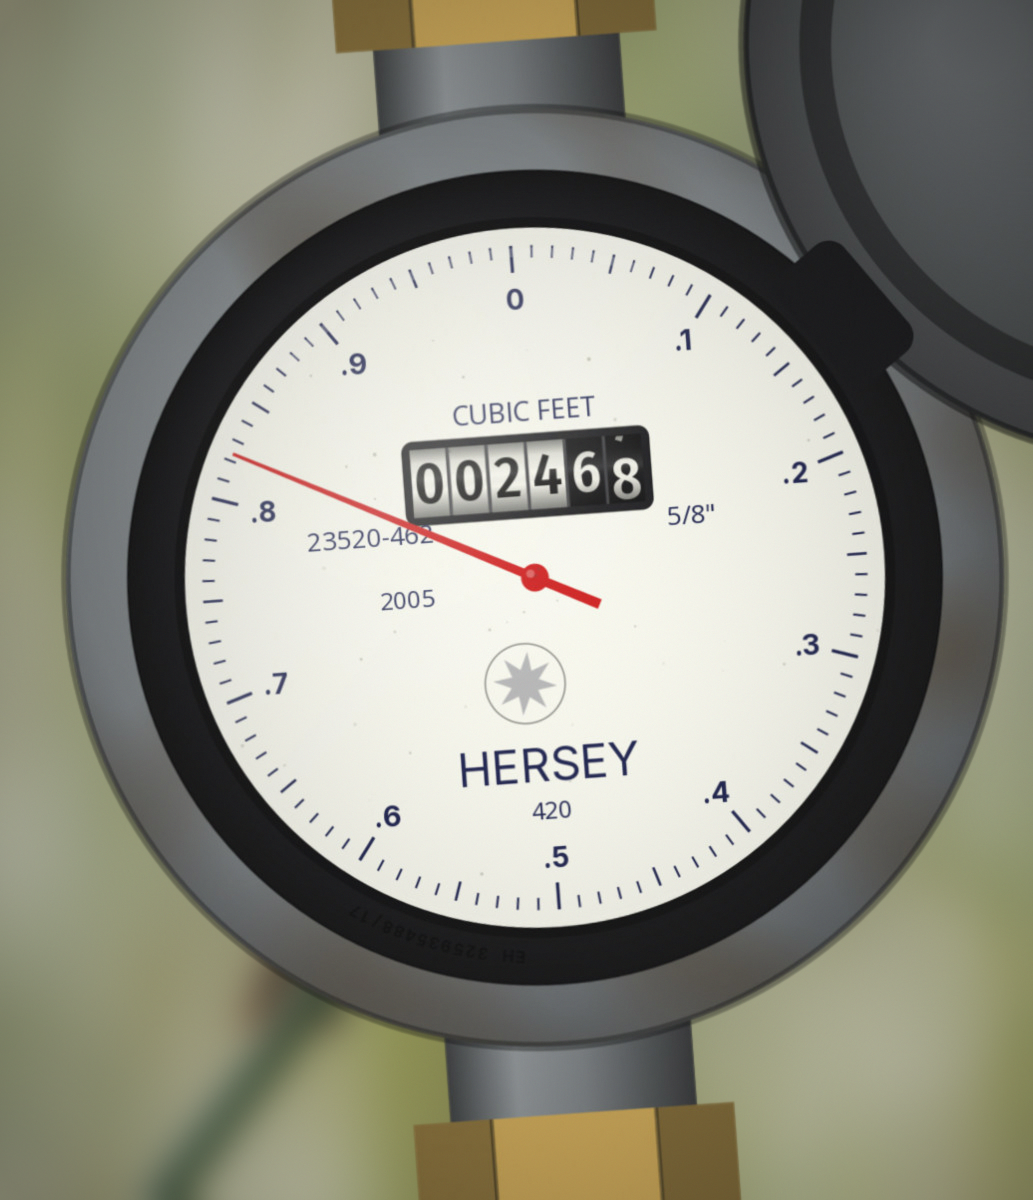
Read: 2467.82 (ft³)
